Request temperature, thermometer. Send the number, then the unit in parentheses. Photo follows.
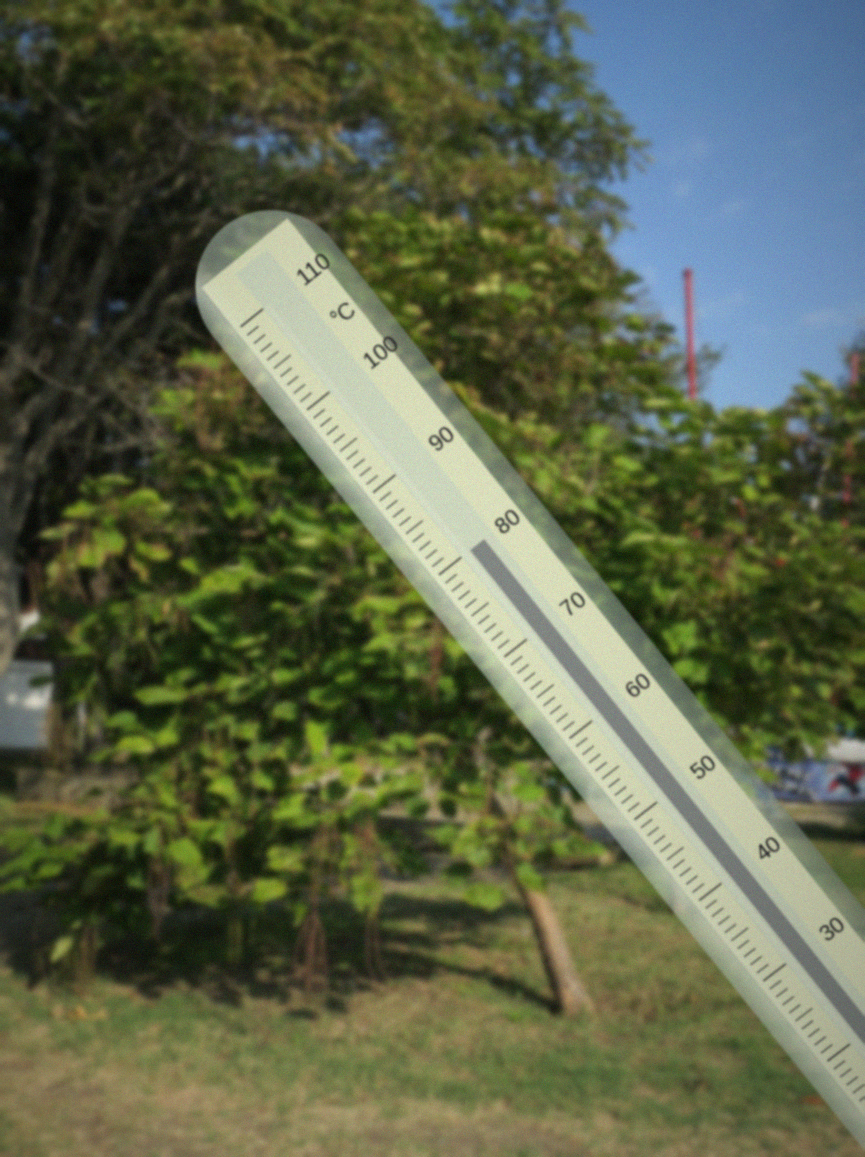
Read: 80 (°C)
